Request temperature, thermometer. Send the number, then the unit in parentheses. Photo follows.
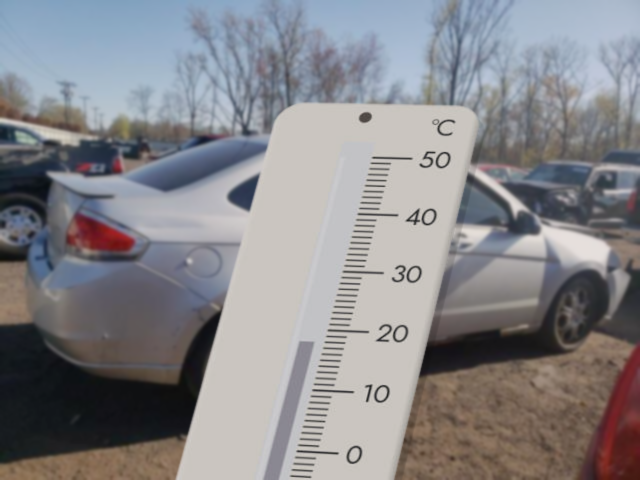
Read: 18 (°C)
